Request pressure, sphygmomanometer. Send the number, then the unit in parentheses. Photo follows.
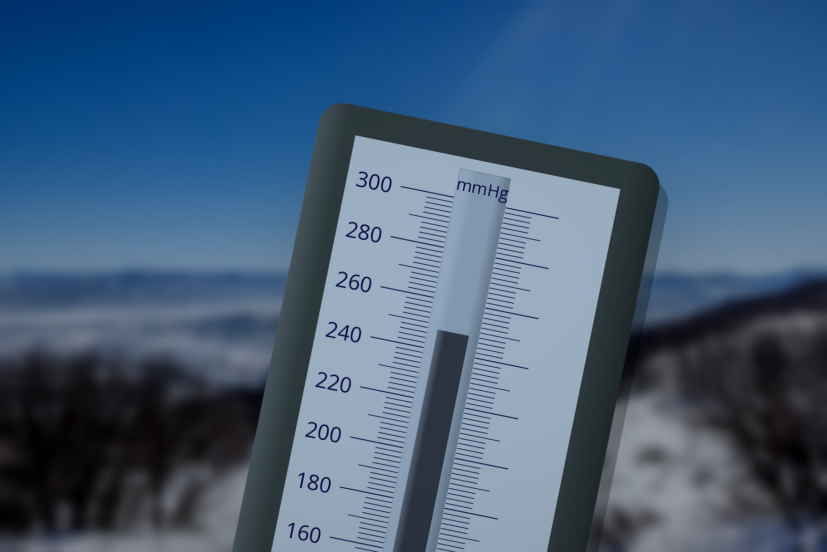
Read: 248 (mmHg)
